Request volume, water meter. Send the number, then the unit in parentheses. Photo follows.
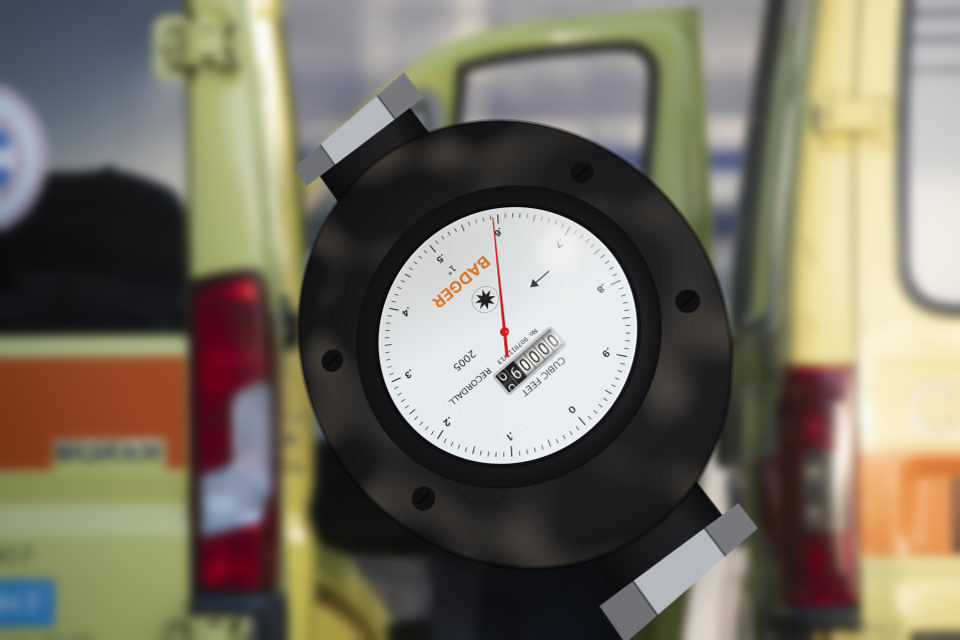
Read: 98.59 (ft³)
